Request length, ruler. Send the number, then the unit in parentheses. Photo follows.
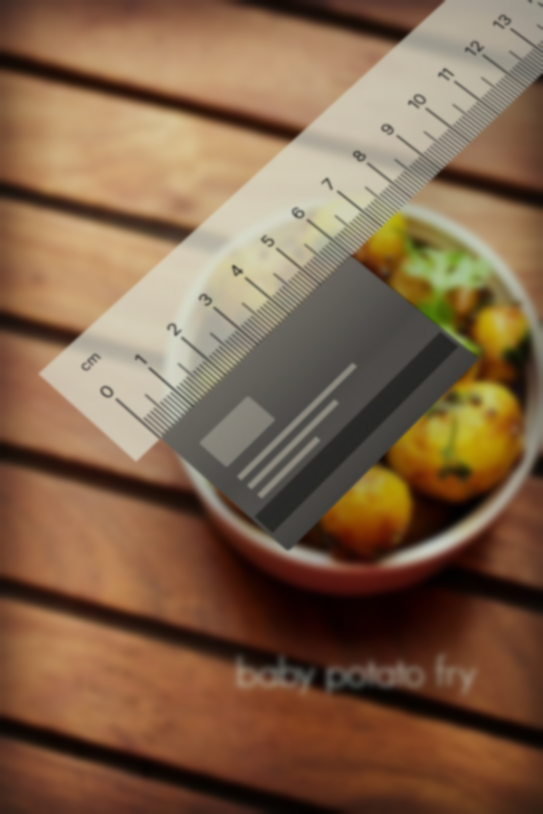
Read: 6 (cm)
